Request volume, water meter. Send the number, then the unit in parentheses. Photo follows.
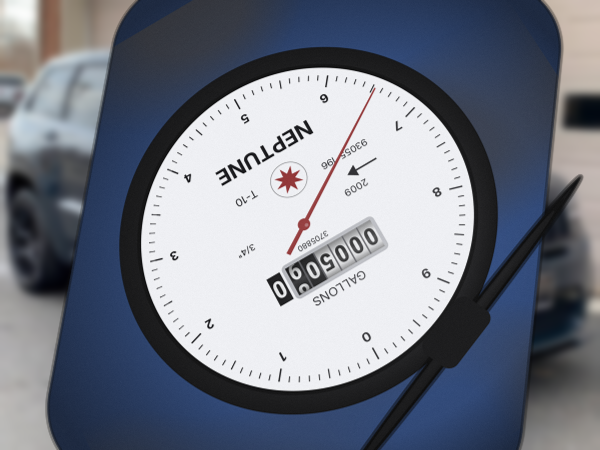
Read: 5086.5 (gal)
